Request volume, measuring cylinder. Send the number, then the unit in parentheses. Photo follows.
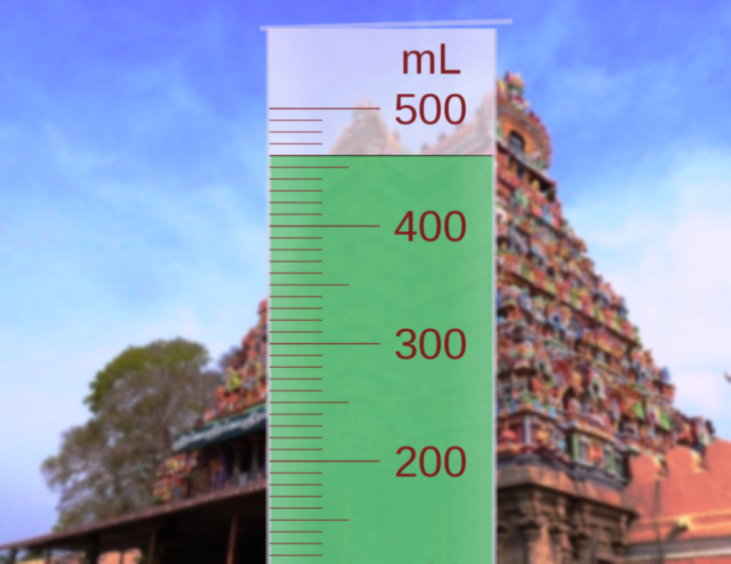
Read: 460 (mL)
